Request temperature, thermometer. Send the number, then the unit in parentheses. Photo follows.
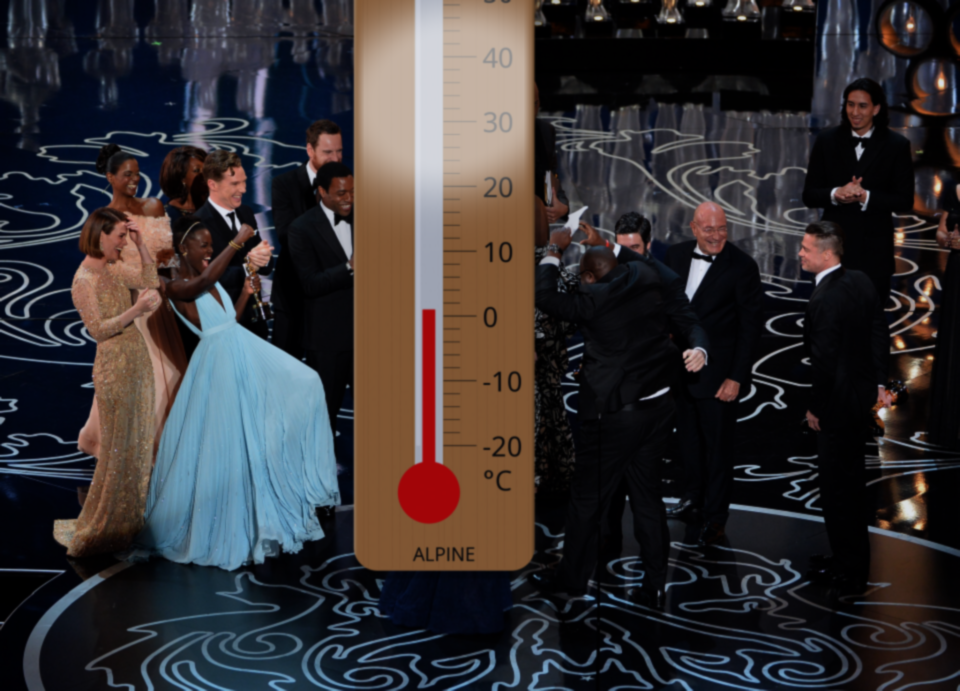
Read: 1 (°C)
